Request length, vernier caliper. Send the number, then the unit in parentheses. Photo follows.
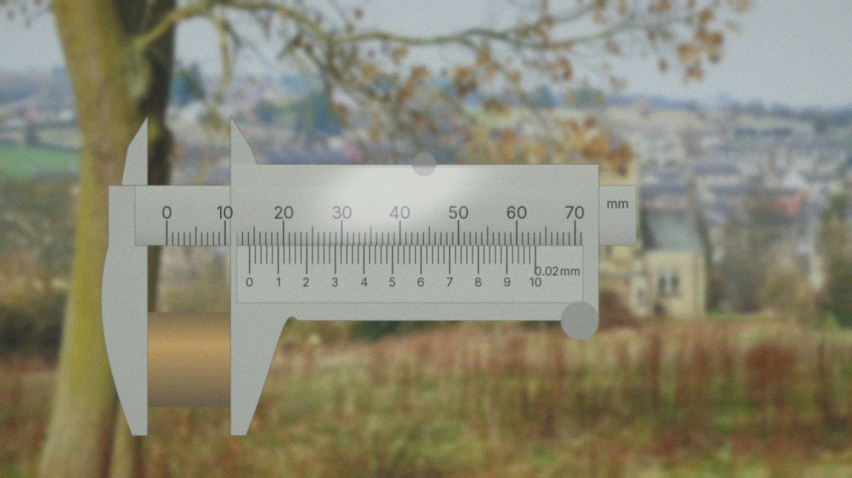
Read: 14.2 (mm)
